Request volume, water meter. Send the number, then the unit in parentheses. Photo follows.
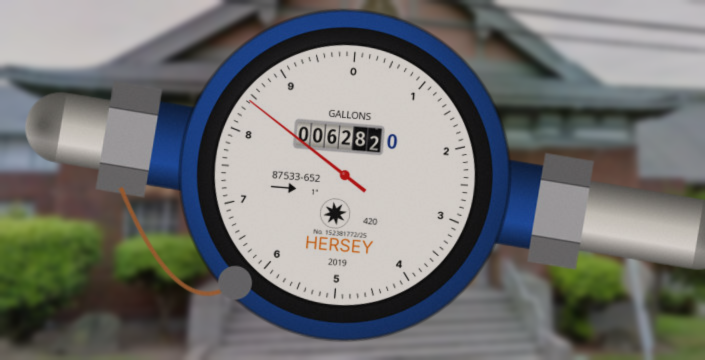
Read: 62818.4 (gal)
